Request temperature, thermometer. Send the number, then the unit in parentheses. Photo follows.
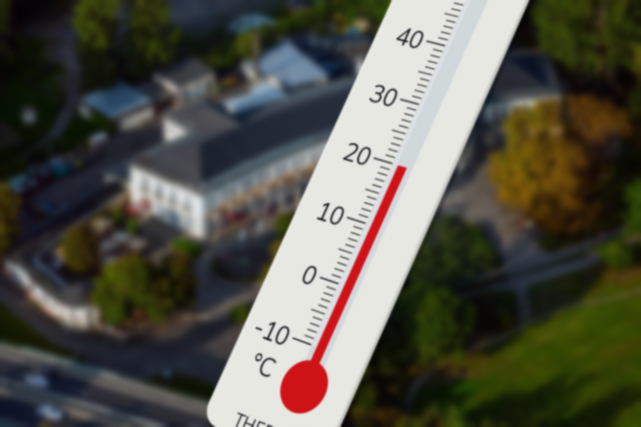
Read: 20 (°C)
